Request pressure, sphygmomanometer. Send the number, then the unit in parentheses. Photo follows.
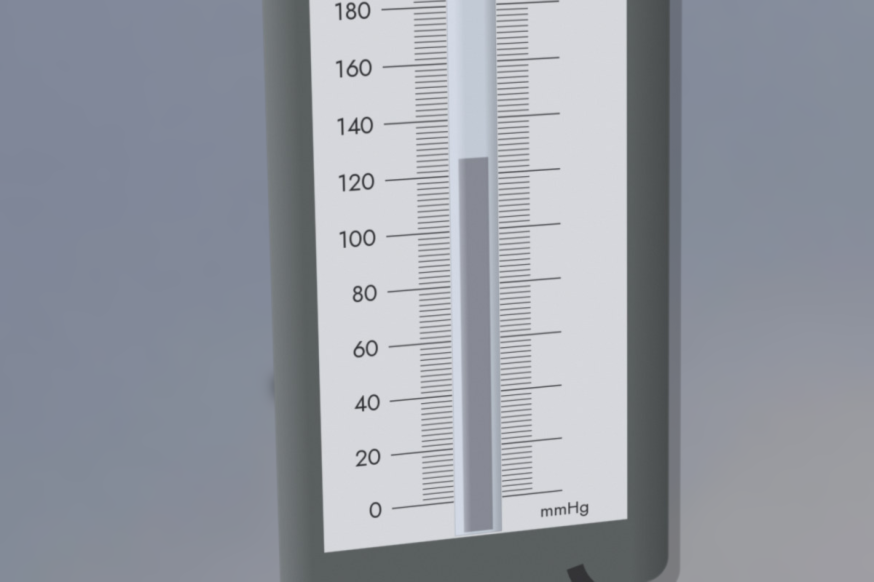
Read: 126 (mmHg)
